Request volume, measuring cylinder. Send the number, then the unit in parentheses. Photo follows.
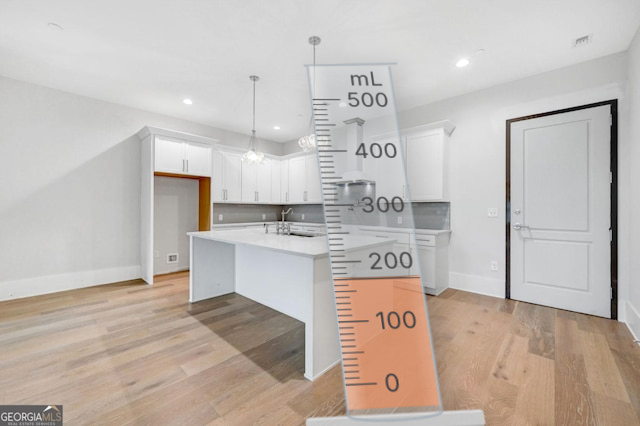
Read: 170 (mL)
